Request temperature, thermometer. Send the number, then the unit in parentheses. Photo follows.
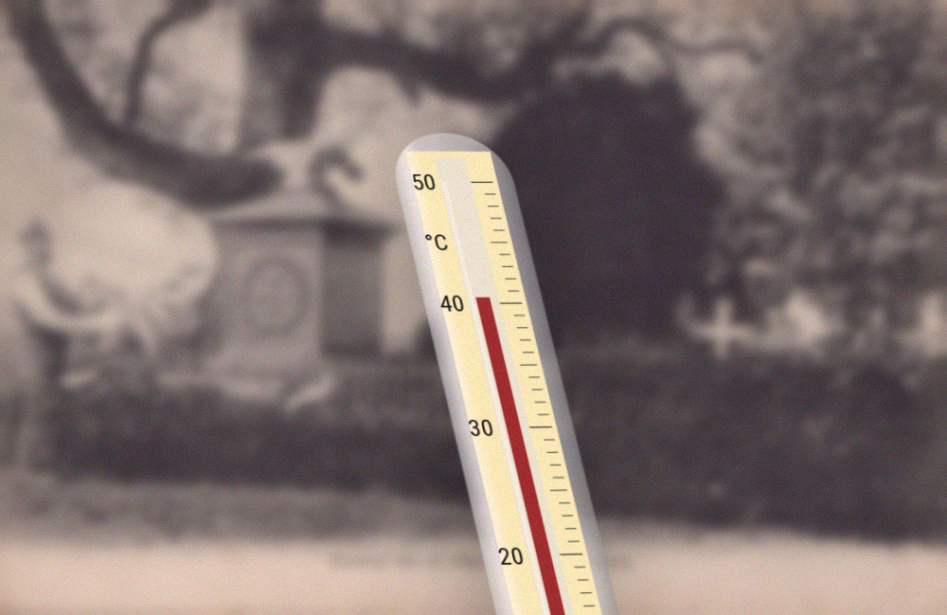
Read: 40.5 (°C)
